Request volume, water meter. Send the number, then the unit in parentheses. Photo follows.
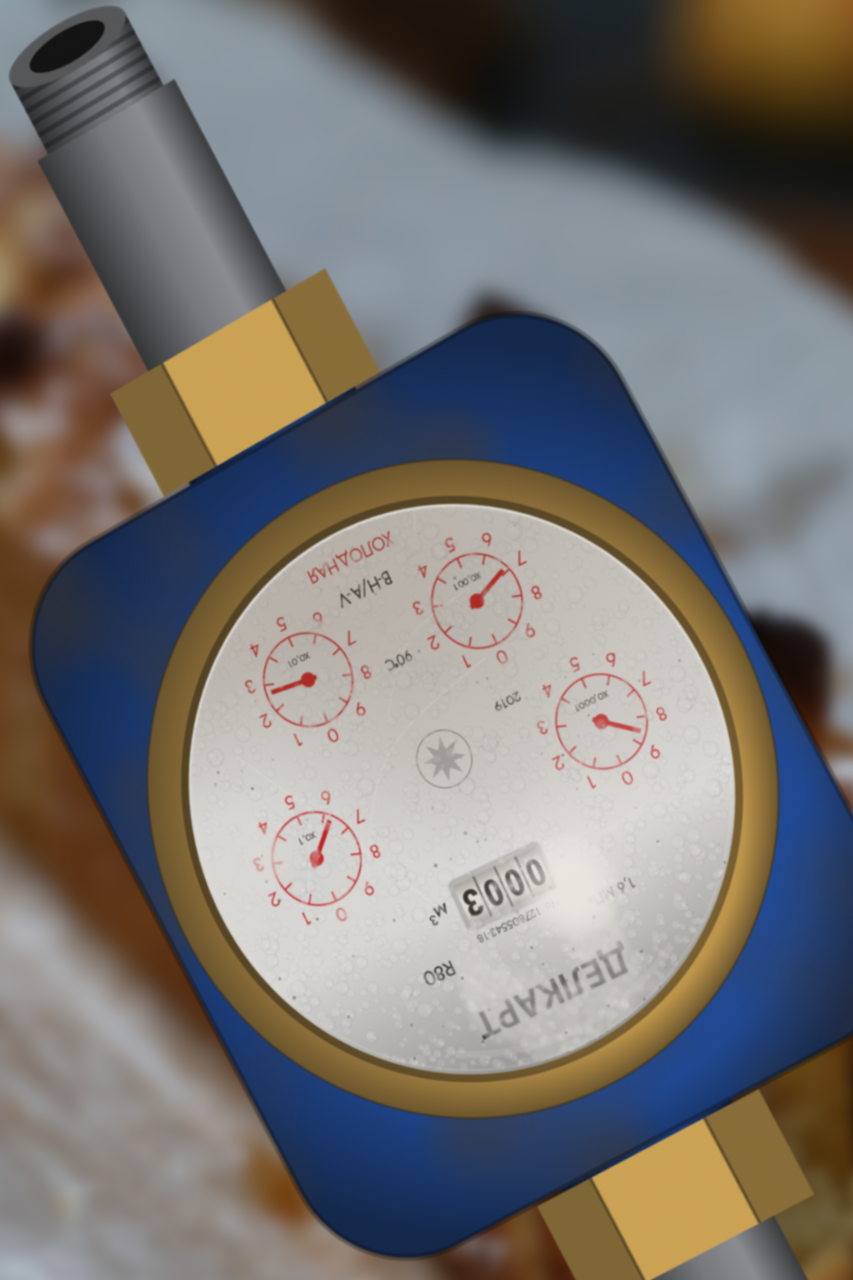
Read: 3.6268 (m³)
